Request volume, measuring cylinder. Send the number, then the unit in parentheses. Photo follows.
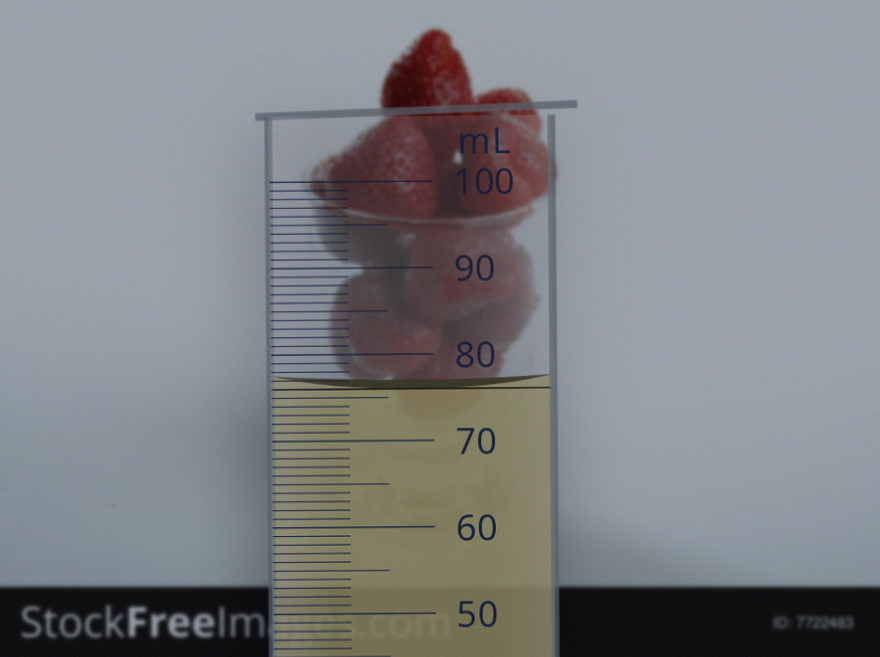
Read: 76 (mL)
